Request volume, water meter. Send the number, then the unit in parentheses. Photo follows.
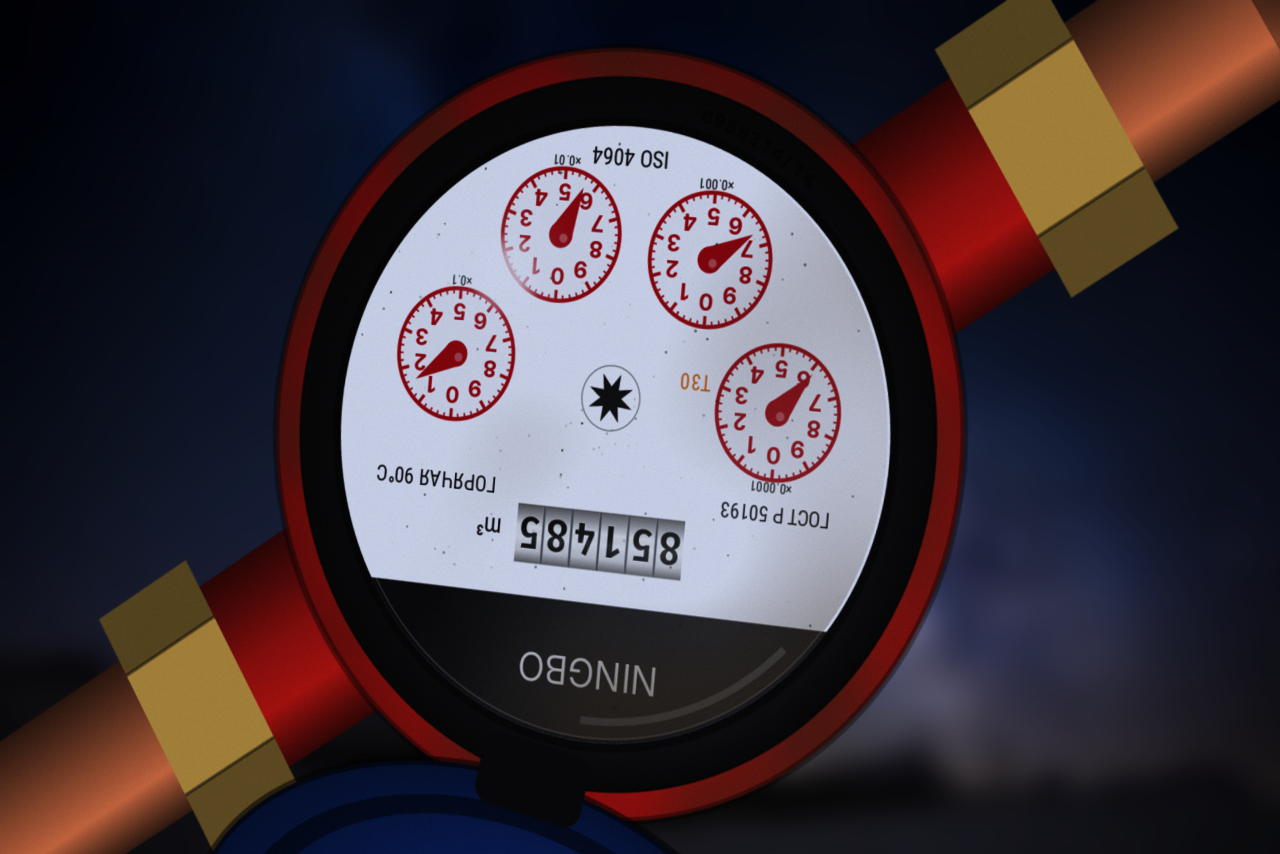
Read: 851485.1566 (m³)
